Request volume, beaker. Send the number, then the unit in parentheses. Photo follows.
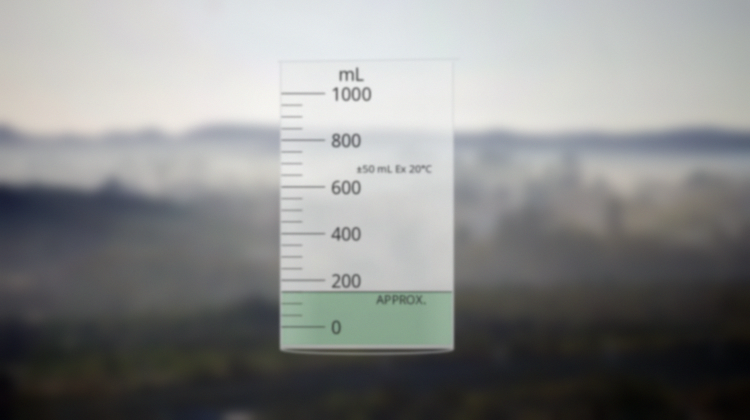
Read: 150 (mL)
